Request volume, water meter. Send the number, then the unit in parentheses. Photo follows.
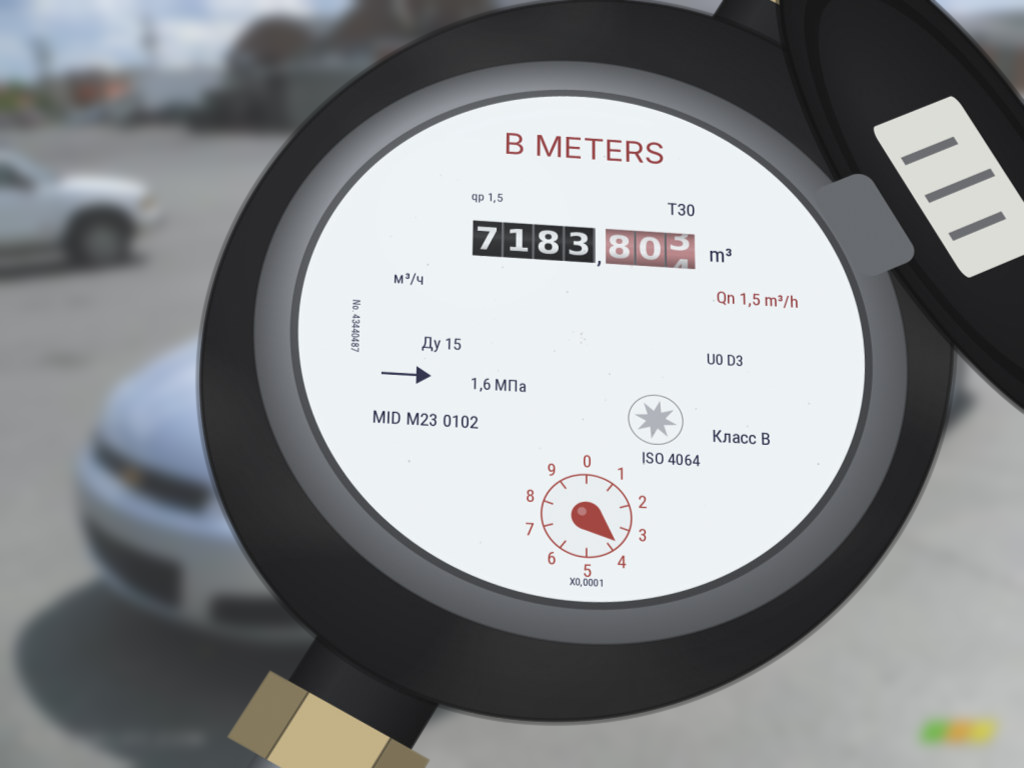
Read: 7183.8033 (m³)
